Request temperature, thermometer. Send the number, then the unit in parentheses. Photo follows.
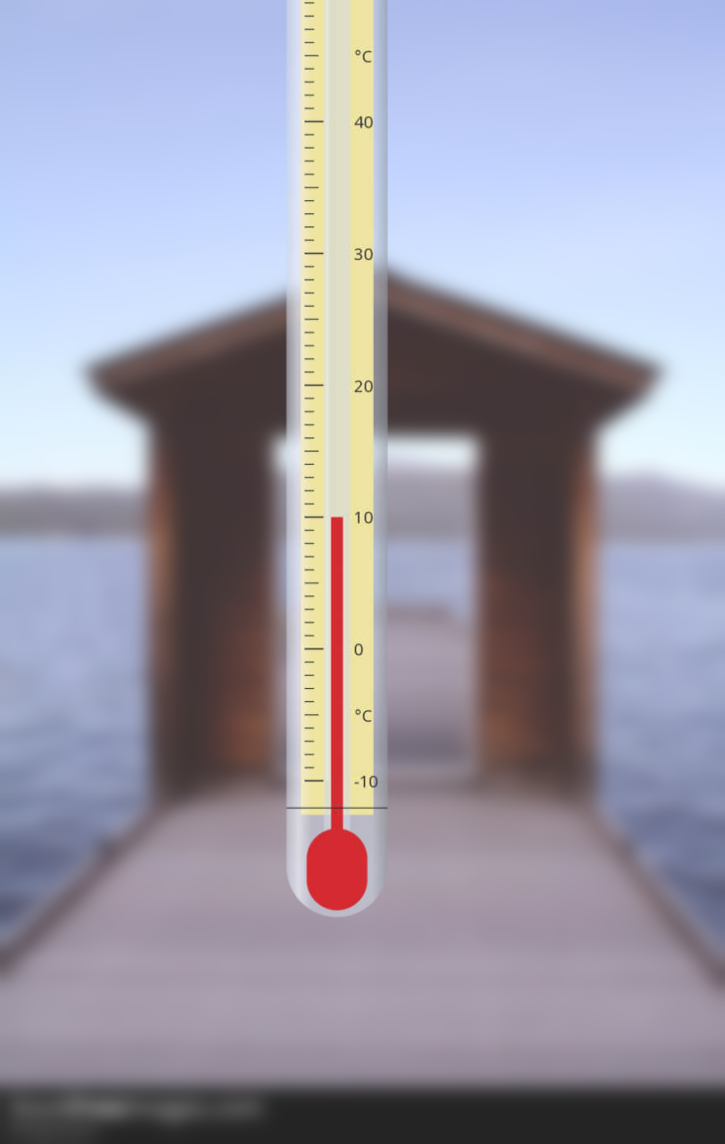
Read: 10 (°C)
